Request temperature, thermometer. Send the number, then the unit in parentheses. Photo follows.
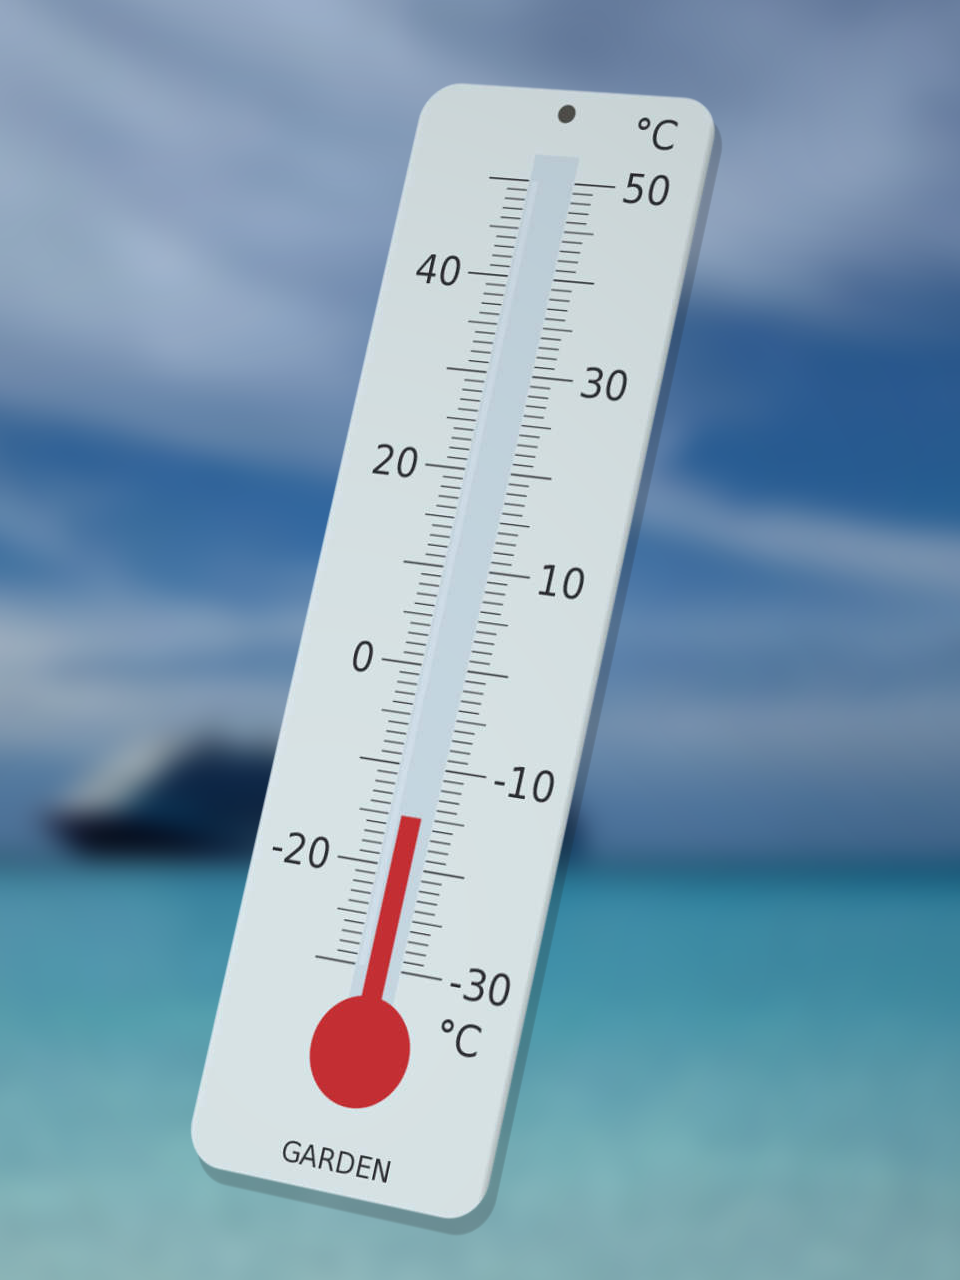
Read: -15 (°C)
